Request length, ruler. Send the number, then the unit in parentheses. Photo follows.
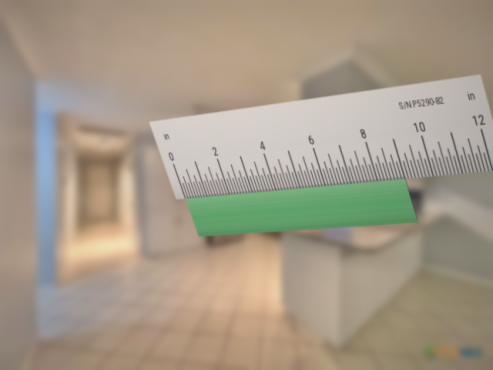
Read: 9 (in)
